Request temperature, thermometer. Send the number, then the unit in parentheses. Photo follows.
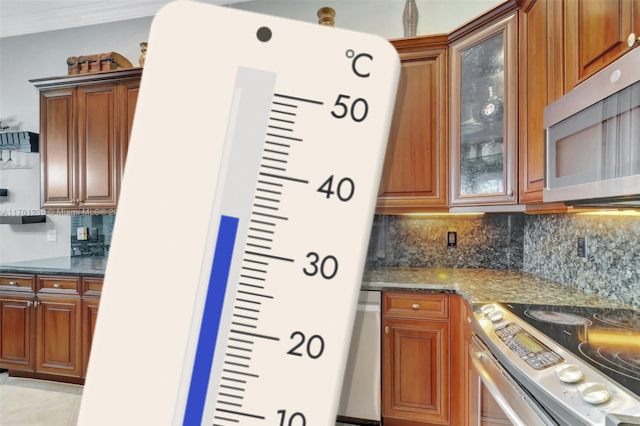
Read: 34 (°C)
